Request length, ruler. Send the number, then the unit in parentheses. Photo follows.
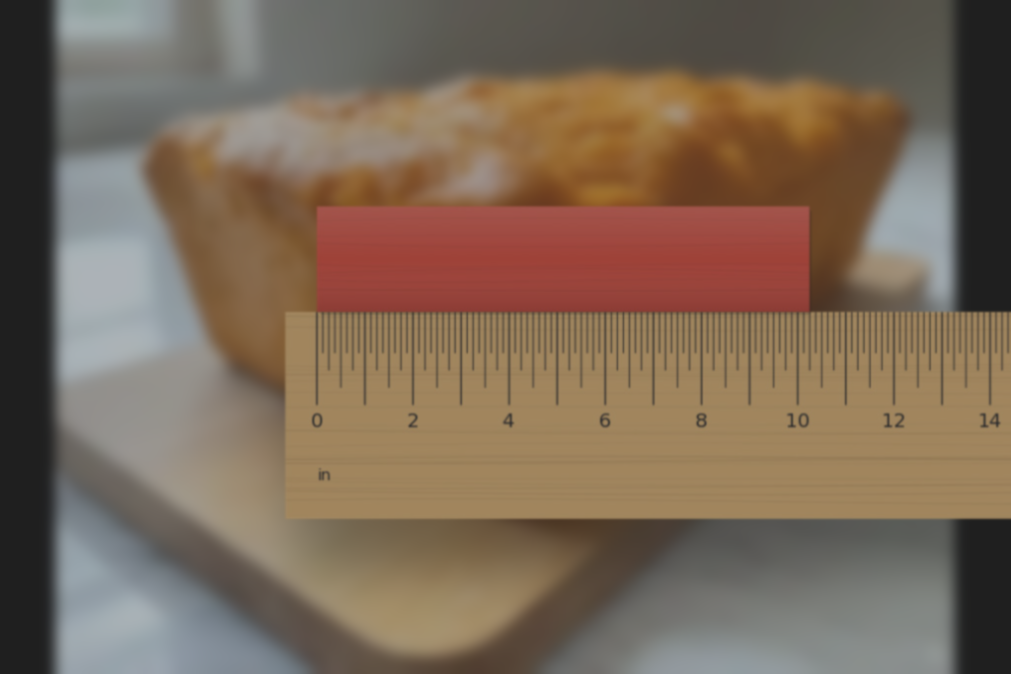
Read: 10.25 (in)
